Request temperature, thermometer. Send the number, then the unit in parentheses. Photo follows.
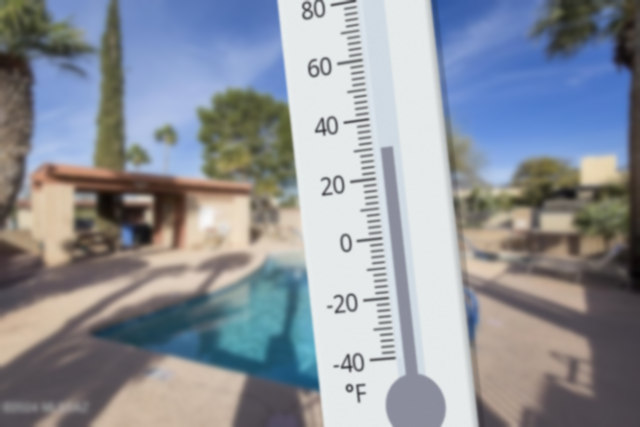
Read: 30 (°F)
